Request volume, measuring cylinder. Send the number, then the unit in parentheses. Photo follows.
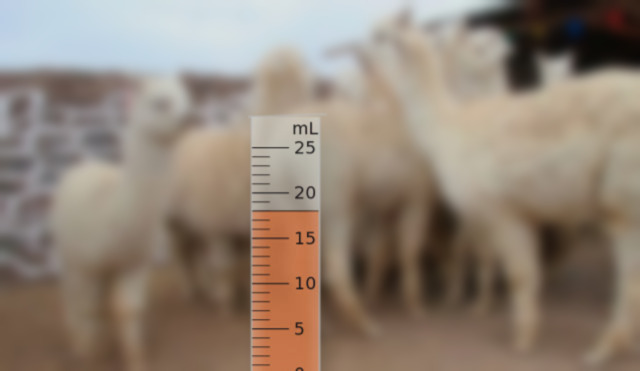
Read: 18 (mL)
